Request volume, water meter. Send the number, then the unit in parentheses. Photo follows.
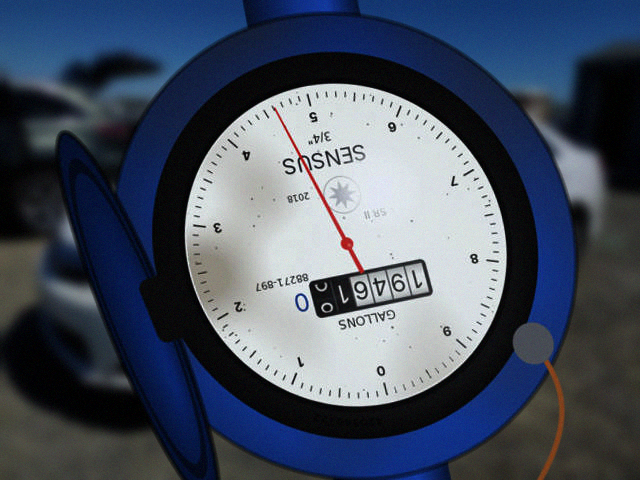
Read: 1946184.6 (gal)
